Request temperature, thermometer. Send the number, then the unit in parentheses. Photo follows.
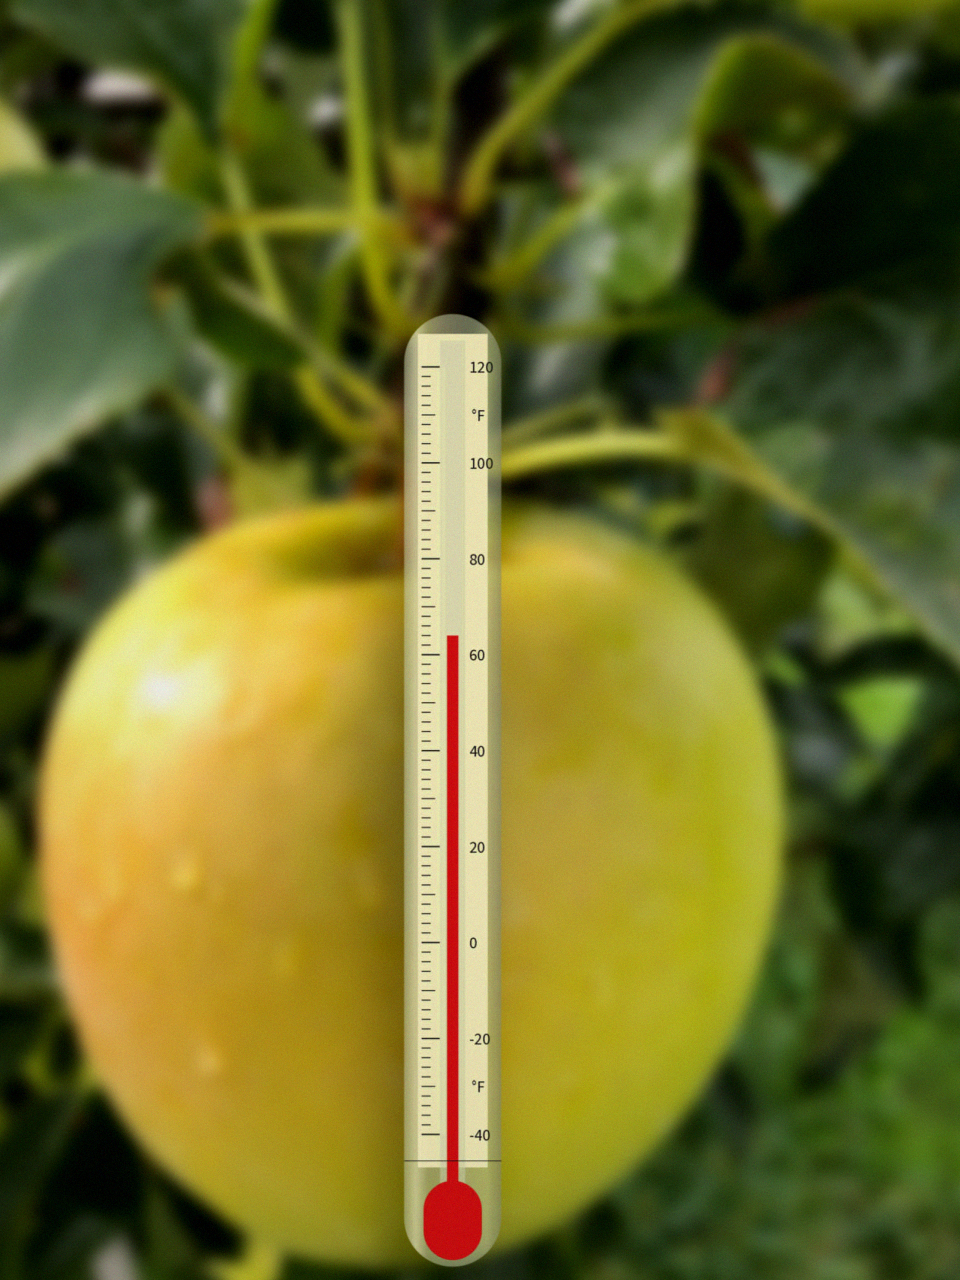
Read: 64 (°F)
